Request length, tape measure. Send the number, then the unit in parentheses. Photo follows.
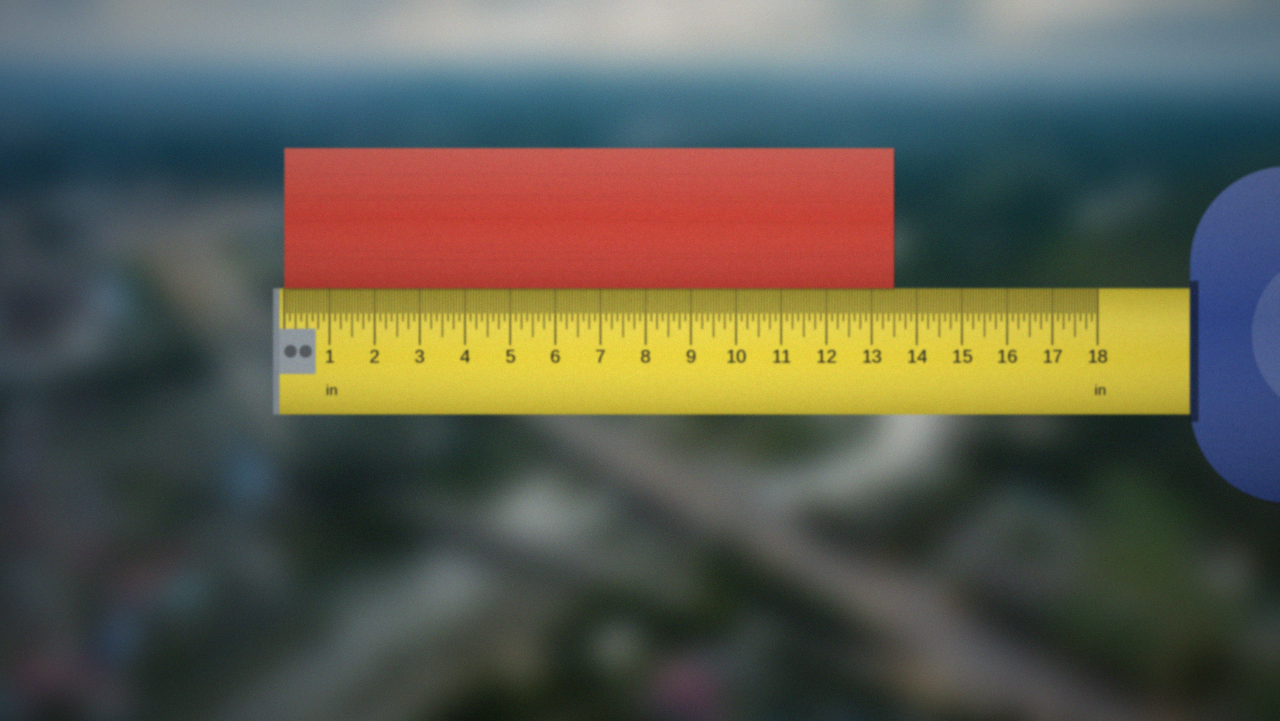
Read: 13.5 (in)
